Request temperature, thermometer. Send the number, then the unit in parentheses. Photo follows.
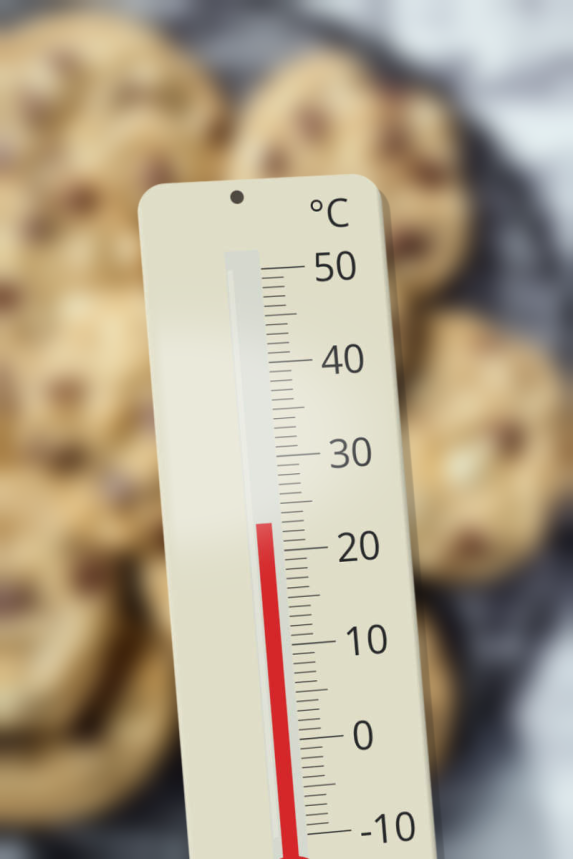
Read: 23 (°C)
